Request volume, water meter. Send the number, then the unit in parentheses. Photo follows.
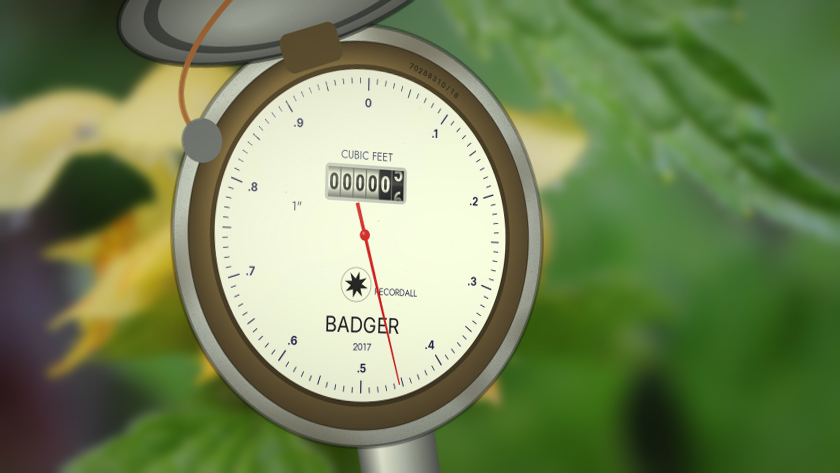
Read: 5.45 (ft³)
